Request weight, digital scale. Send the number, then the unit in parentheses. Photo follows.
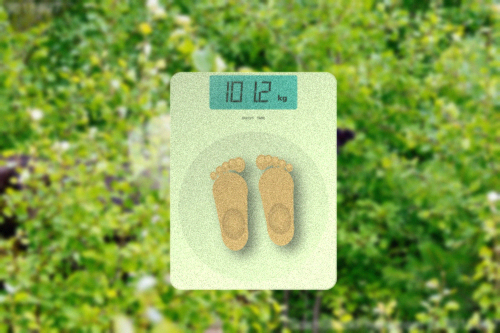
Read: 101.2 (kg)
